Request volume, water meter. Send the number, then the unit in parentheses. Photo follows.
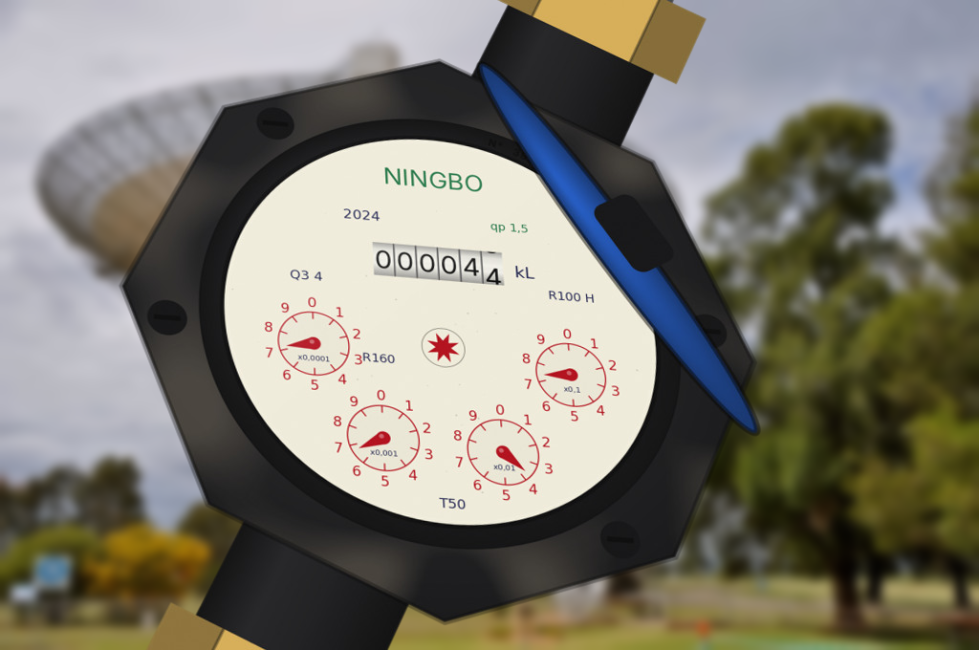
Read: 43.7367 (kL)
